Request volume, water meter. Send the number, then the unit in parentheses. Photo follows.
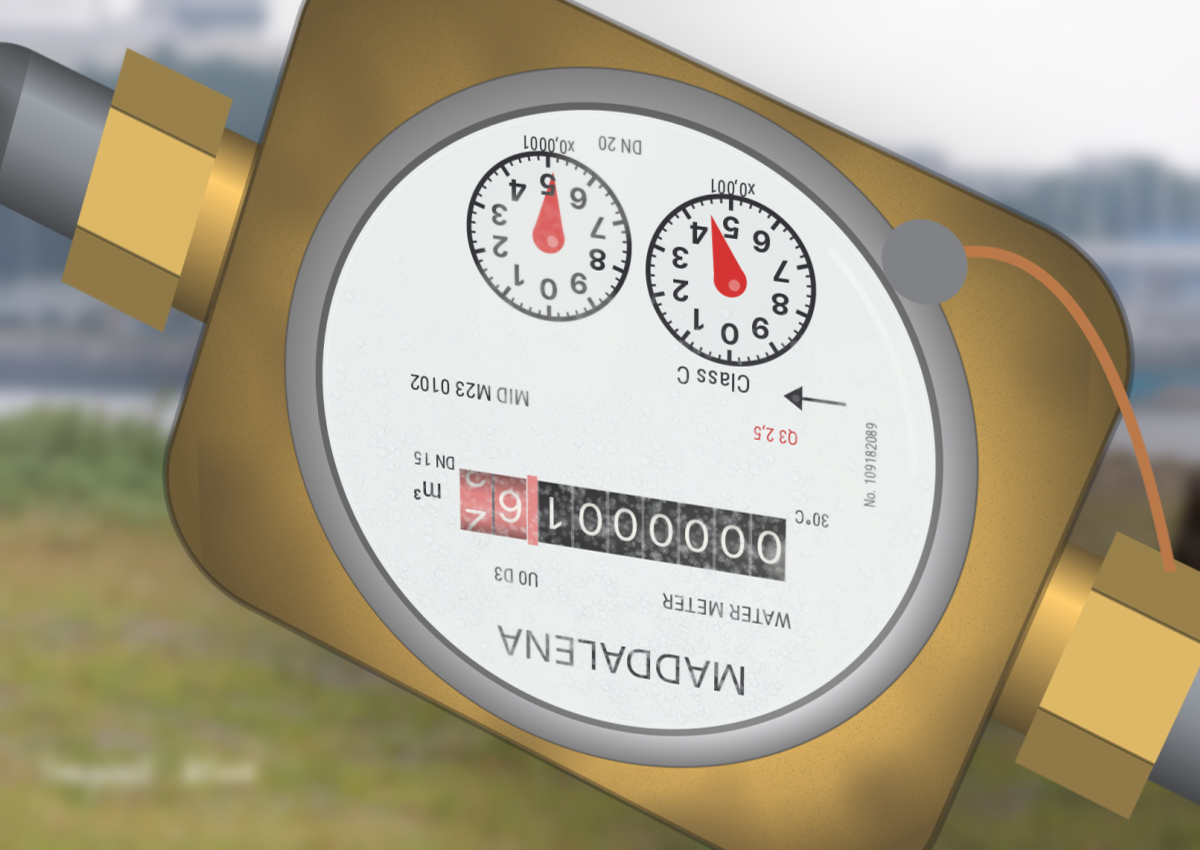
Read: 1.6245 (m³)
